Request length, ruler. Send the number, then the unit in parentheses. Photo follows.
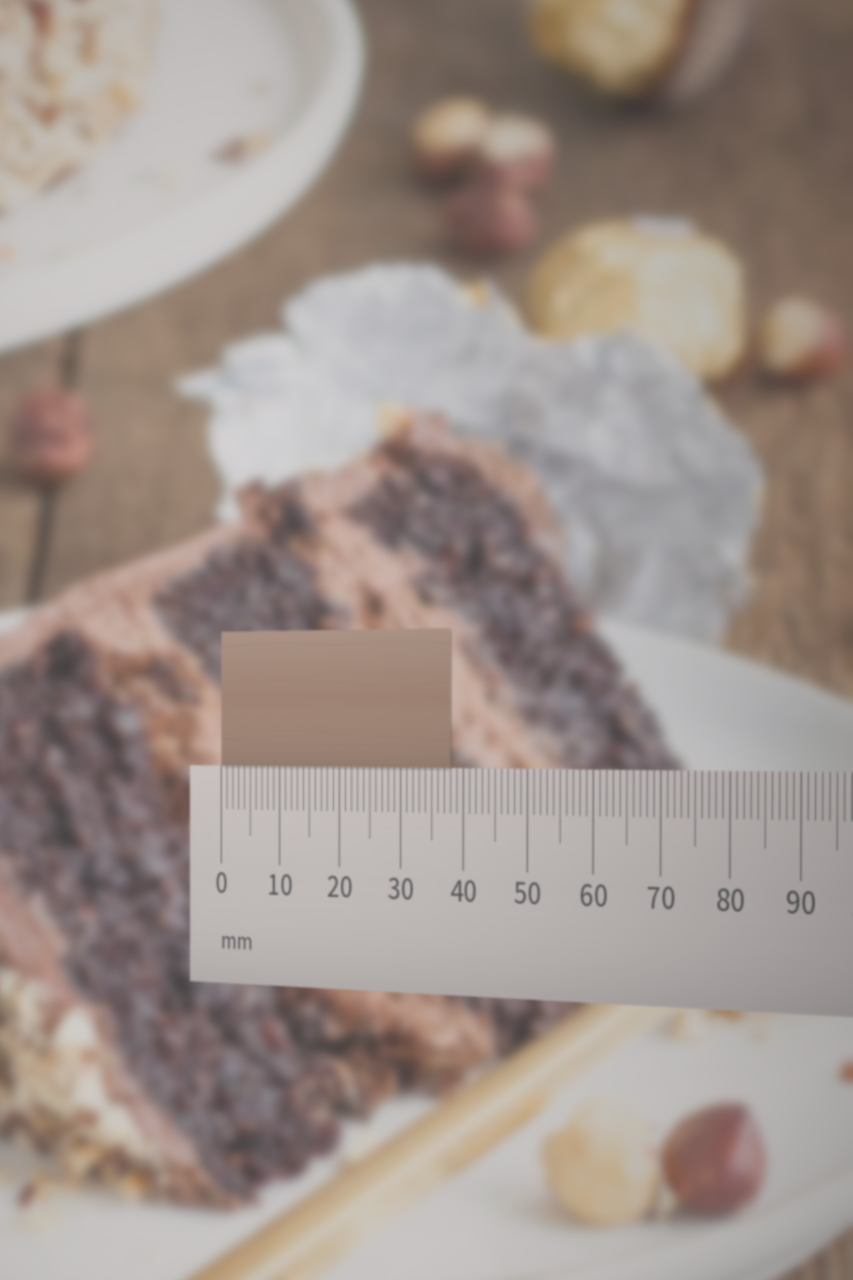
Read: 38 (mm)
